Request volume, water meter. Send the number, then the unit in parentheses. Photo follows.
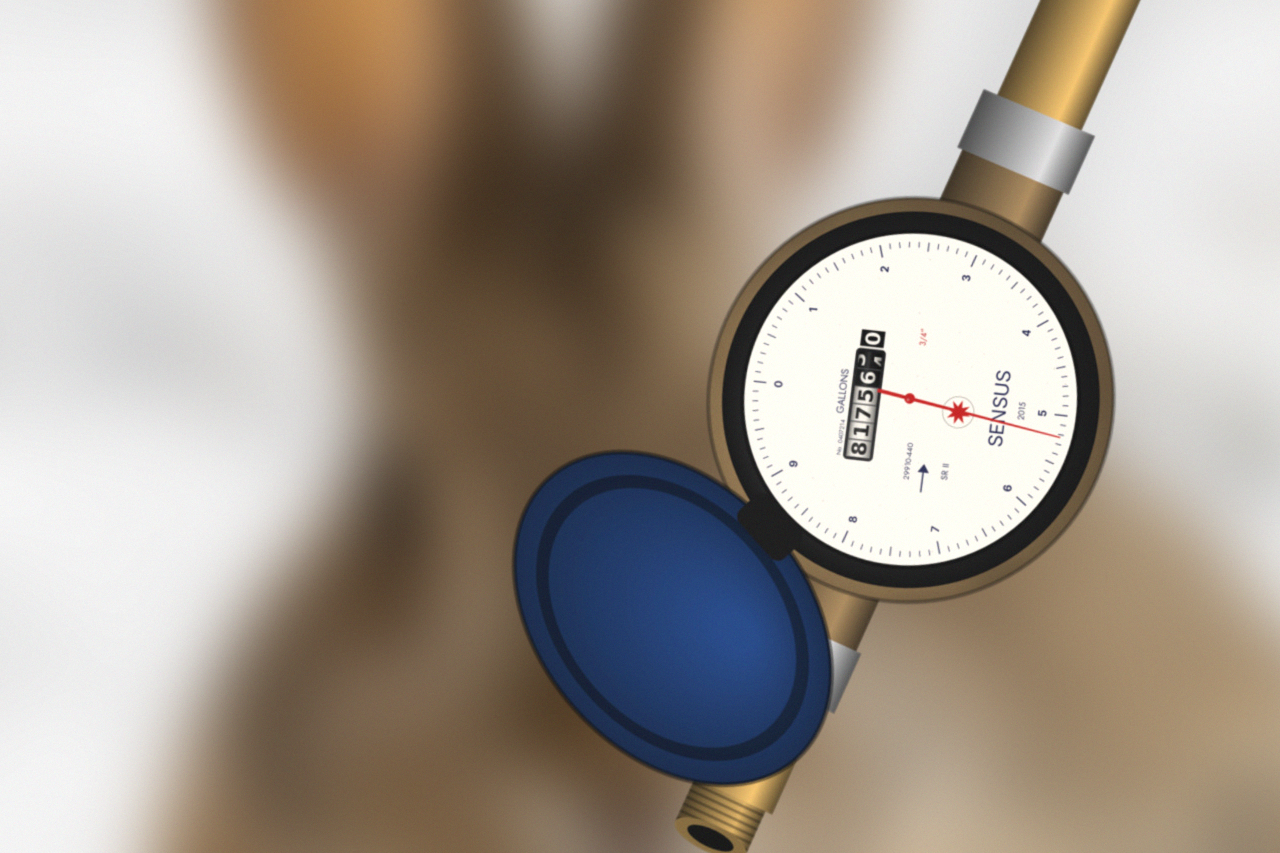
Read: 8175635.2 (gal)
